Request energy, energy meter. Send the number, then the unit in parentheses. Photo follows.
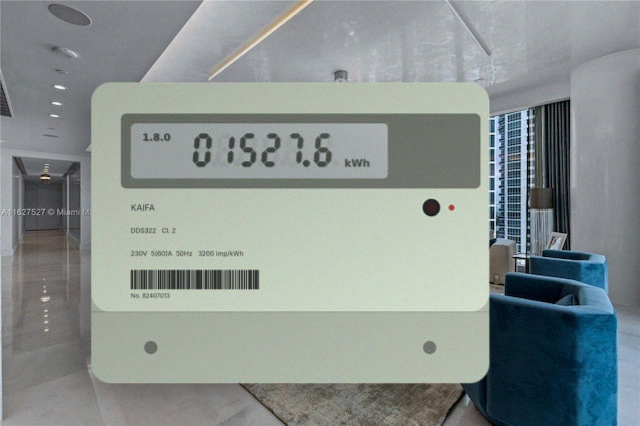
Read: 1527.6 (kWh)
